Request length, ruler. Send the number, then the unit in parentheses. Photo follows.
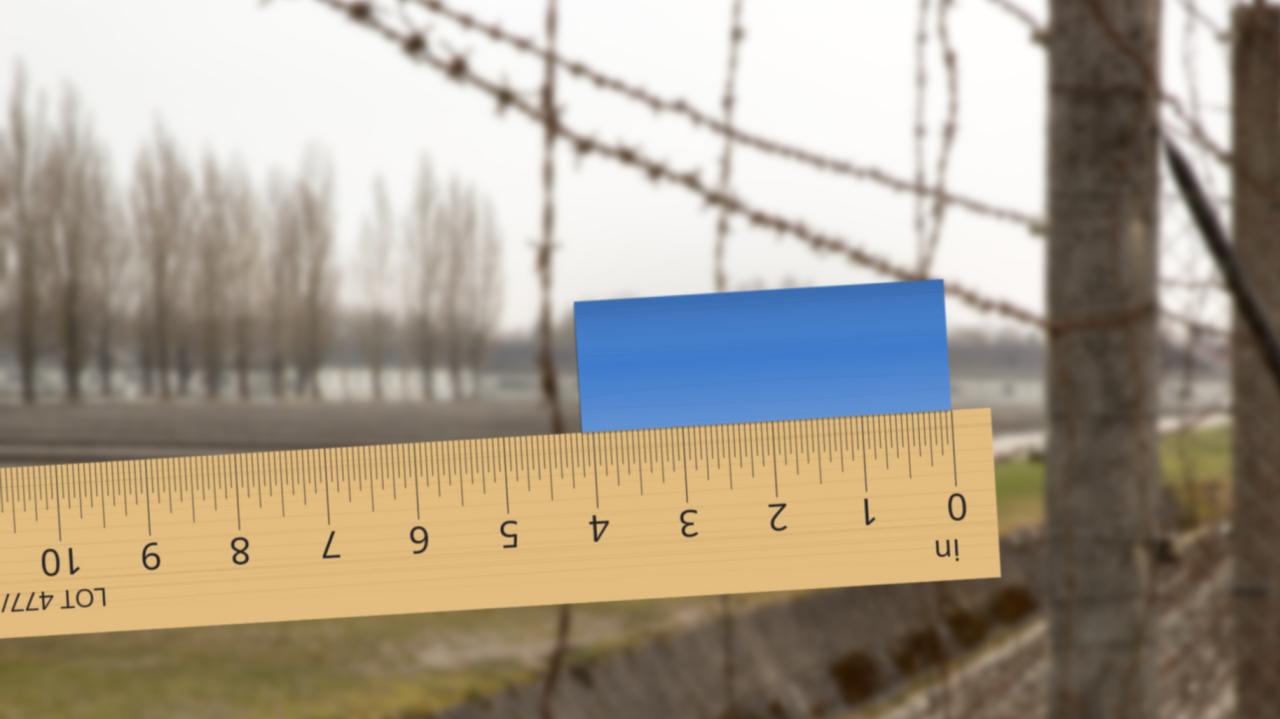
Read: 4.125 (in)
